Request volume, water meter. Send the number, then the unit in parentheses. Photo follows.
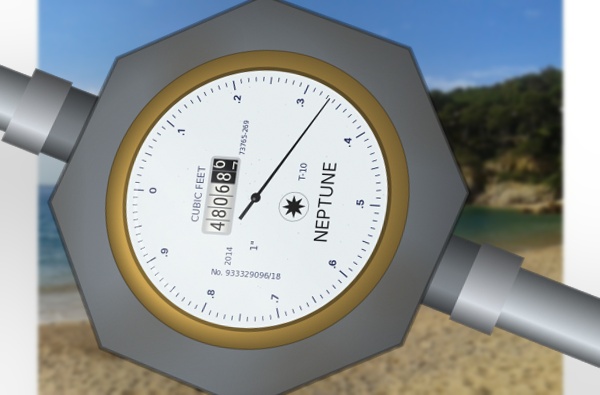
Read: 480686.33 (ft³)
